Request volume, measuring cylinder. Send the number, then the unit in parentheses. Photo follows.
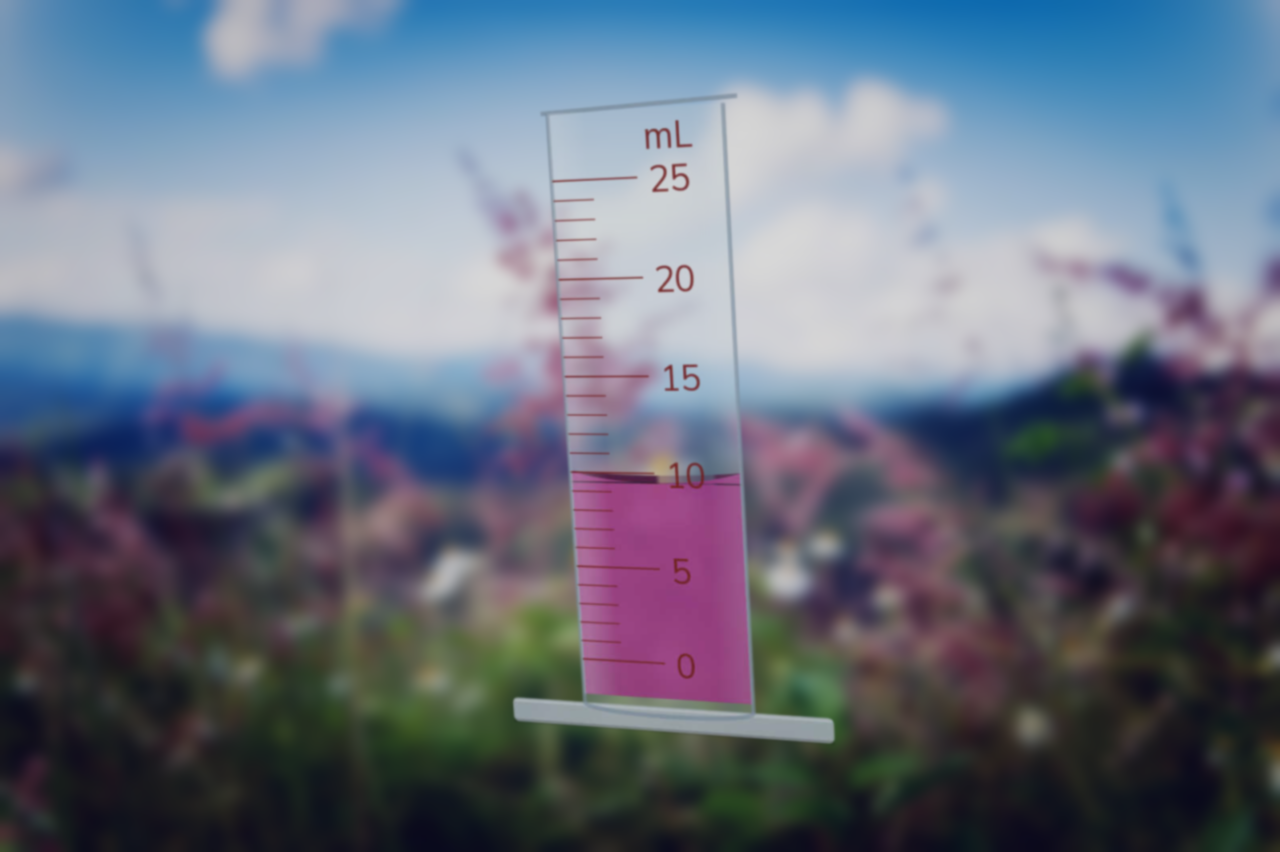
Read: 9.5 (mL)
